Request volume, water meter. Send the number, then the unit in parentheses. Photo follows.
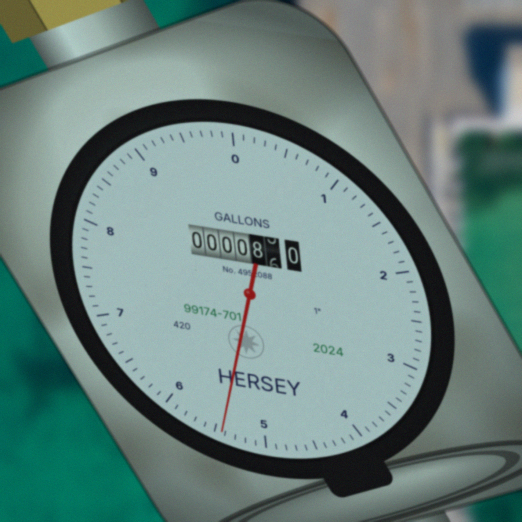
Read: 855.4 (gal)
